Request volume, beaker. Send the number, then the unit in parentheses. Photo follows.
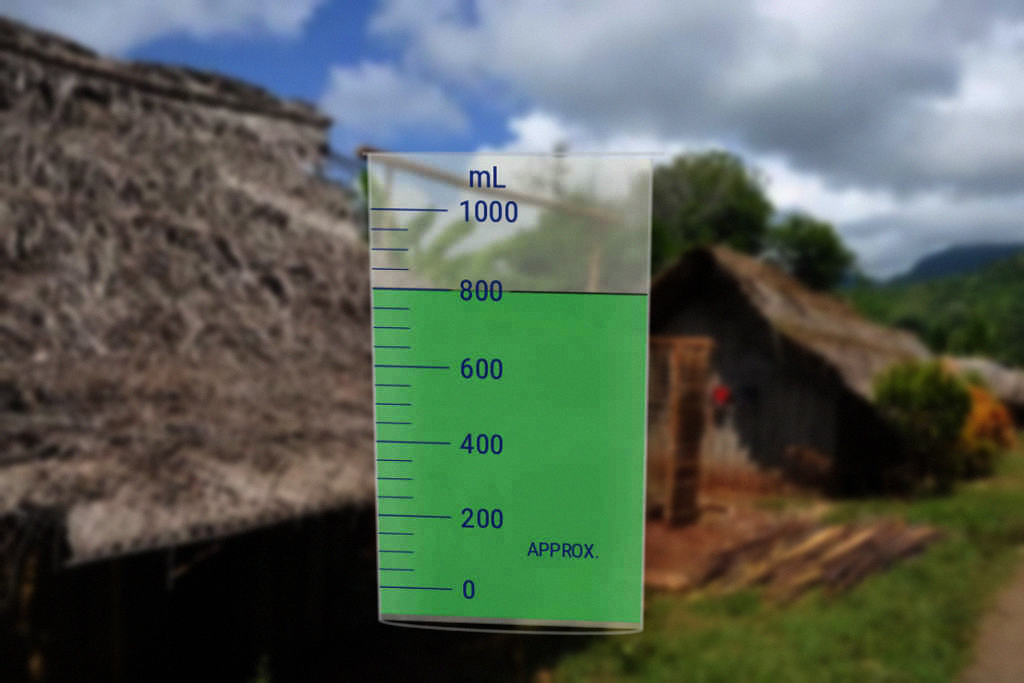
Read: 800 (mL)
